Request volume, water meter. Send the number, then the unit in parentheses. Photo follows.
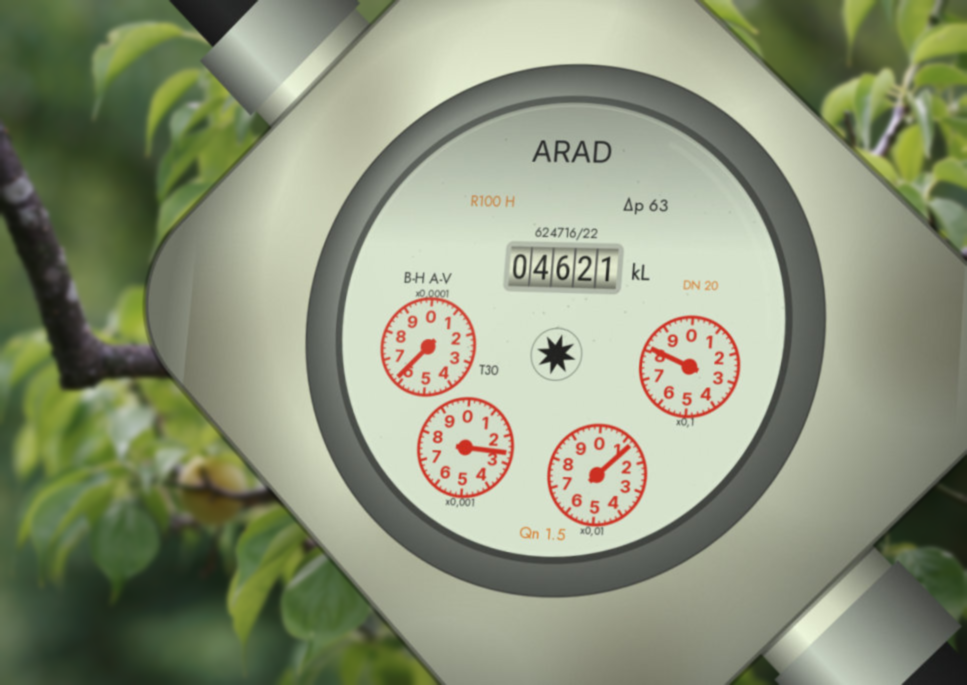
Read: 4621.8126 (kL)
